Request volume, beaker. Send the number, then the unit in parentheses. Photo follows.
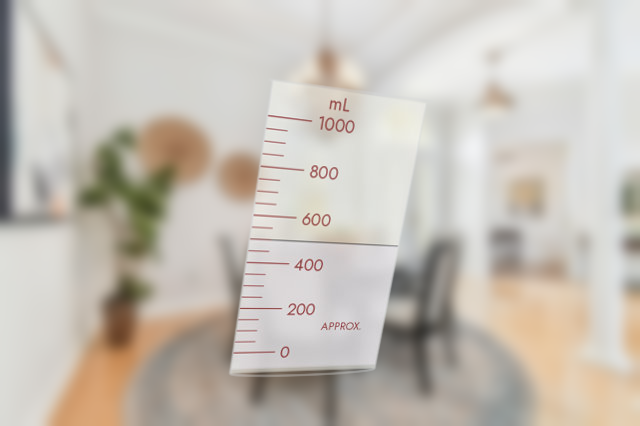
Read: 500 (mL)
